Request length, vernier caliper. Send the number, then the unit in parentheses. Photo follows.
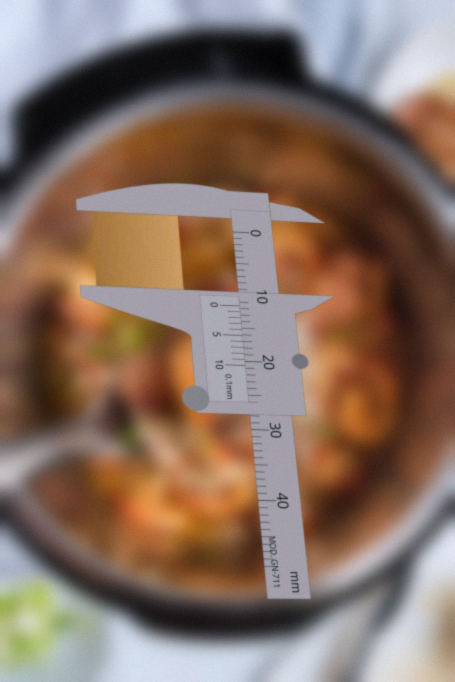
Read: 11.6 (mm)
